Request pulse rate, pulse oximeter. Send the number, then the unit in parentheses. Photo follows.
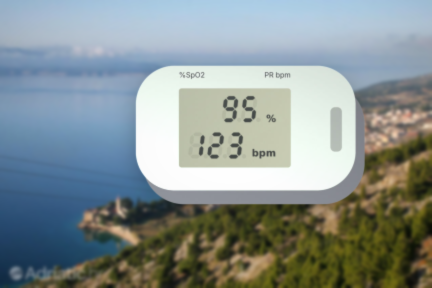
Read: 123 (bpm)
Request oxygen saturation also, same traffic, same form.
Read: 95 (%)
